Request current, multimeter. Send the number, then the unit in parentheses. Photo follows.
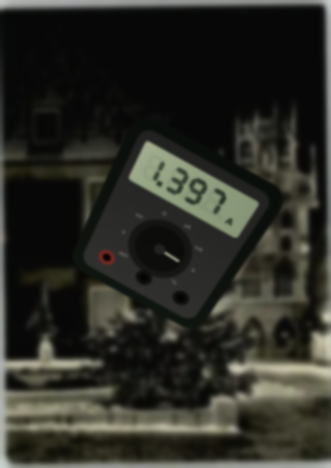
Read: 1.397 (A)
